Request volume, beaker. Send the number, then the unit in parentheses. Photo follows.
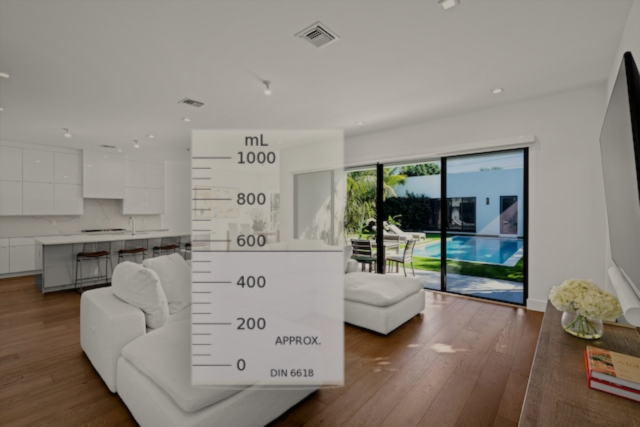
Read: 550 (mL)
